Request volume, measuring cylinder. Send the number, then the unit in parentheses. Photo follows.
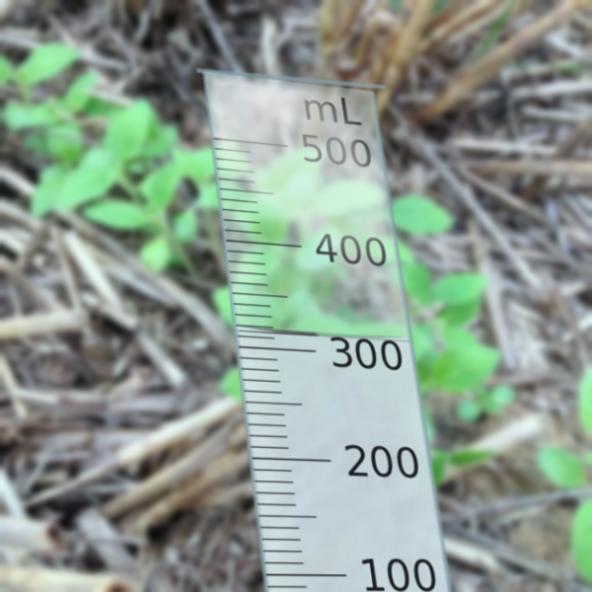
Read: 315 (mL)
